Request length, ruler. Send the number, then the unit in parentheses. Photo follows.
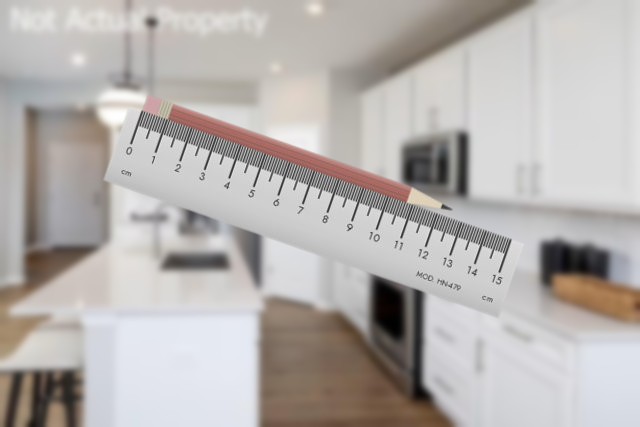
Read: 12.5 (cm)
